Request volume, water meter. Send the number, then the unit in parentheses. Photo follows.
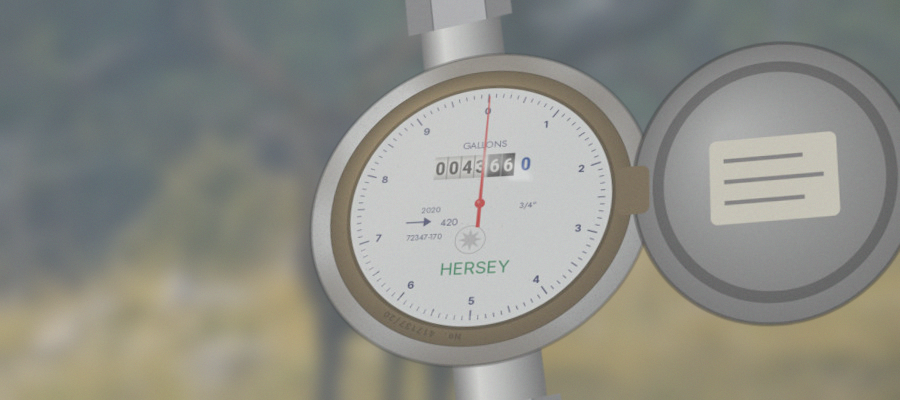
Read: 43660.0 (gal)
